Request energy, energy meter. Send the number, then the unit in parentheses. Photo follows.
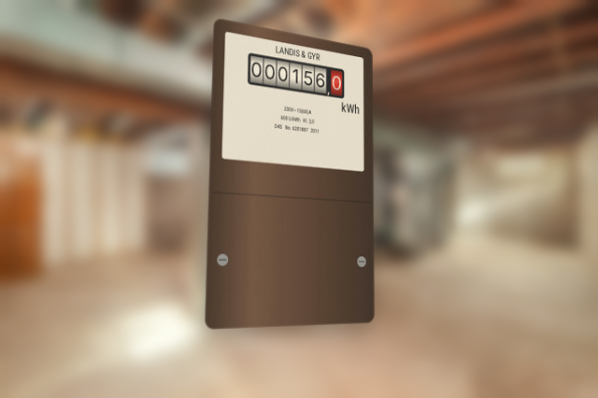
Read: 156.0 (kWh)
